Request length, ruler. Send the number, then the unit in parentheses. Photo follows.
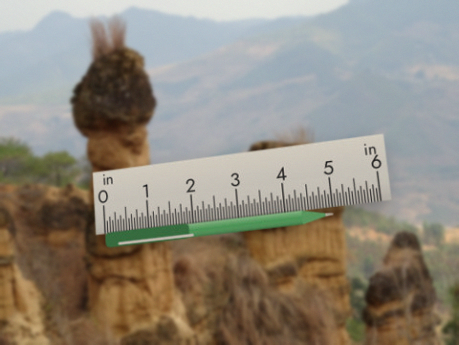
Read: 5 (in)
